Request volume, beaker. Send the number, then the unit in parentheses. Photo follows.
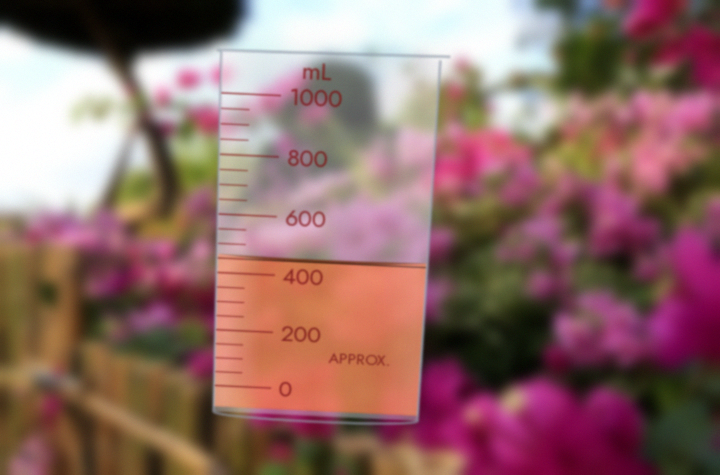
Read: 450 (mL)
